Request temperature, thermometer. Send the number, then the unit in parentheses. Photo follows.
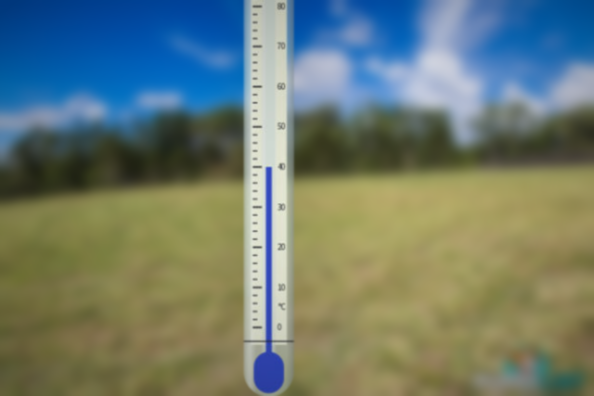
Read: 40 (°C)
